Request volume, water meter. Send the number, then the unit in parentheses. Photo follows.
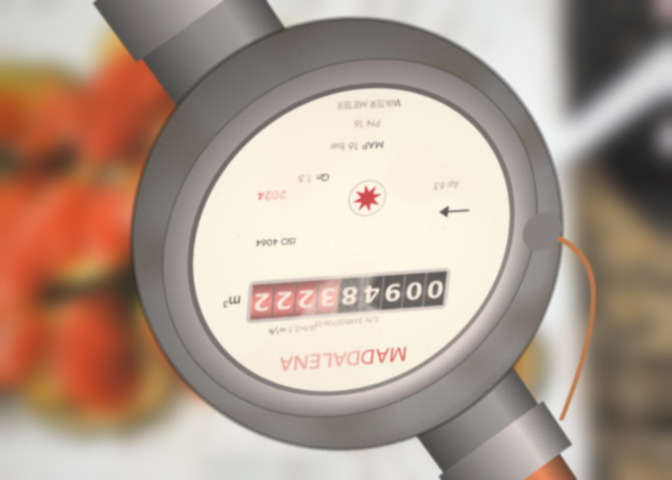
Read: 948.3222 (m³)
